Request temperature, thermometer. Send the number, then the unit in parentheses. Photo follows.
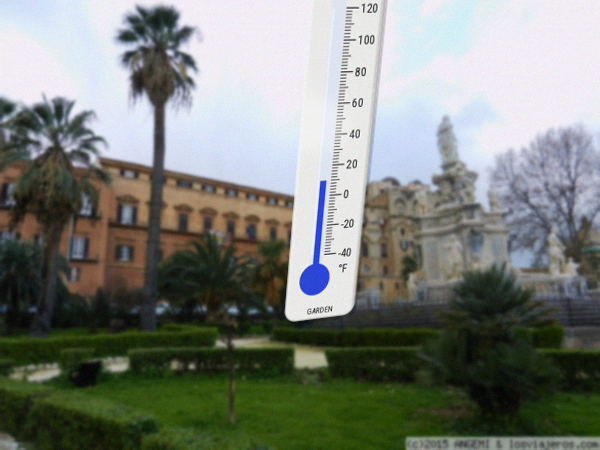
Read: 10 (°F)
